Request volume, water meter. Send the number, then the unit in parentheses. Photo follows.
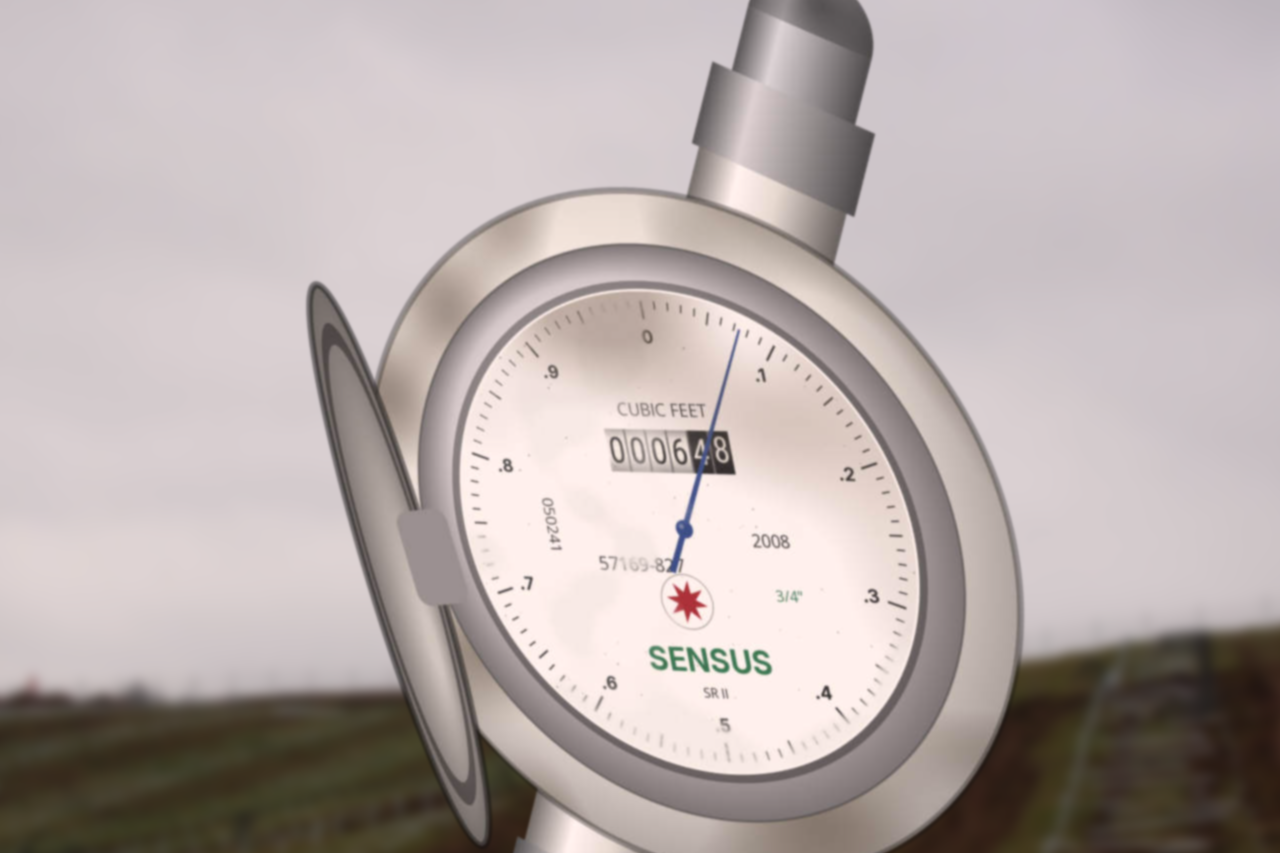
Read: 648.07 (ft³)
